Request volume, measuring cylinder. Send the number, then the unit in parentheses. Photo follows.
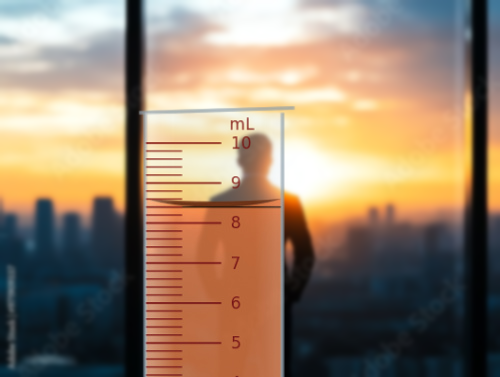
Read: 8.4 (mL)
